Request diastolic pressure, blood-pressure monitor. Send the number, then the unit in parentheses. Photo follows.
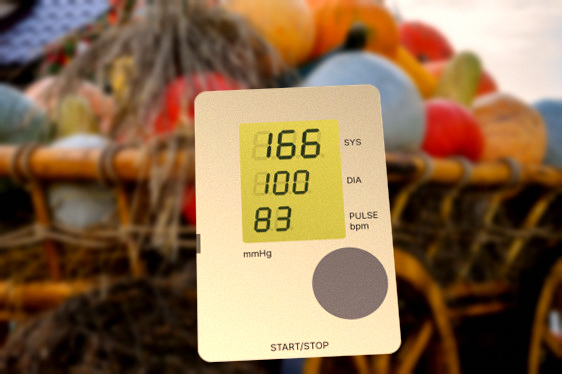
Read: 100 (mmHg)
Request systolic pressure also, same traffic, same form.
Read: 166 (mmHg)
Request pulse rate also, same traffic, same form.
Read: 83 (bpm)
